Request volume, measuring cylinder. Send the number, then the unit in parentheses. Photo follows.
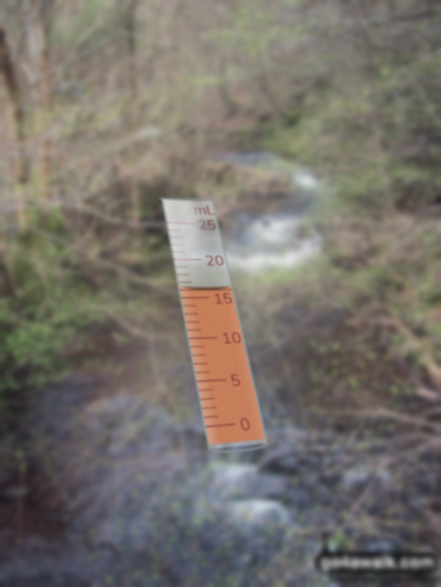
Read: 16 (mL)
